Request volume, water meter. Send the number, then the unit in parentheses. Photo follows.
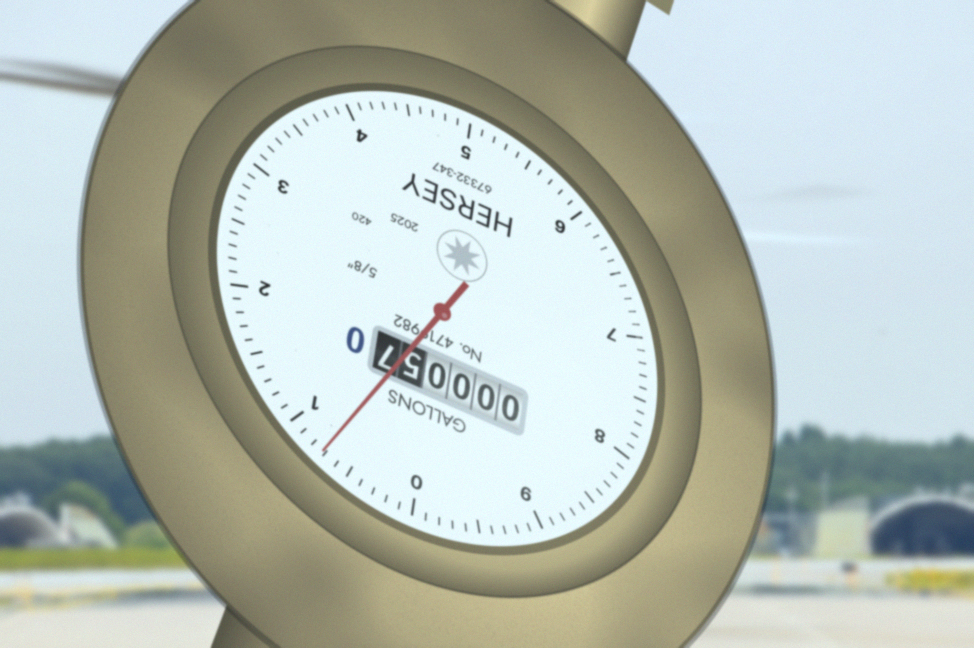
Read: 570.7 (gal)
